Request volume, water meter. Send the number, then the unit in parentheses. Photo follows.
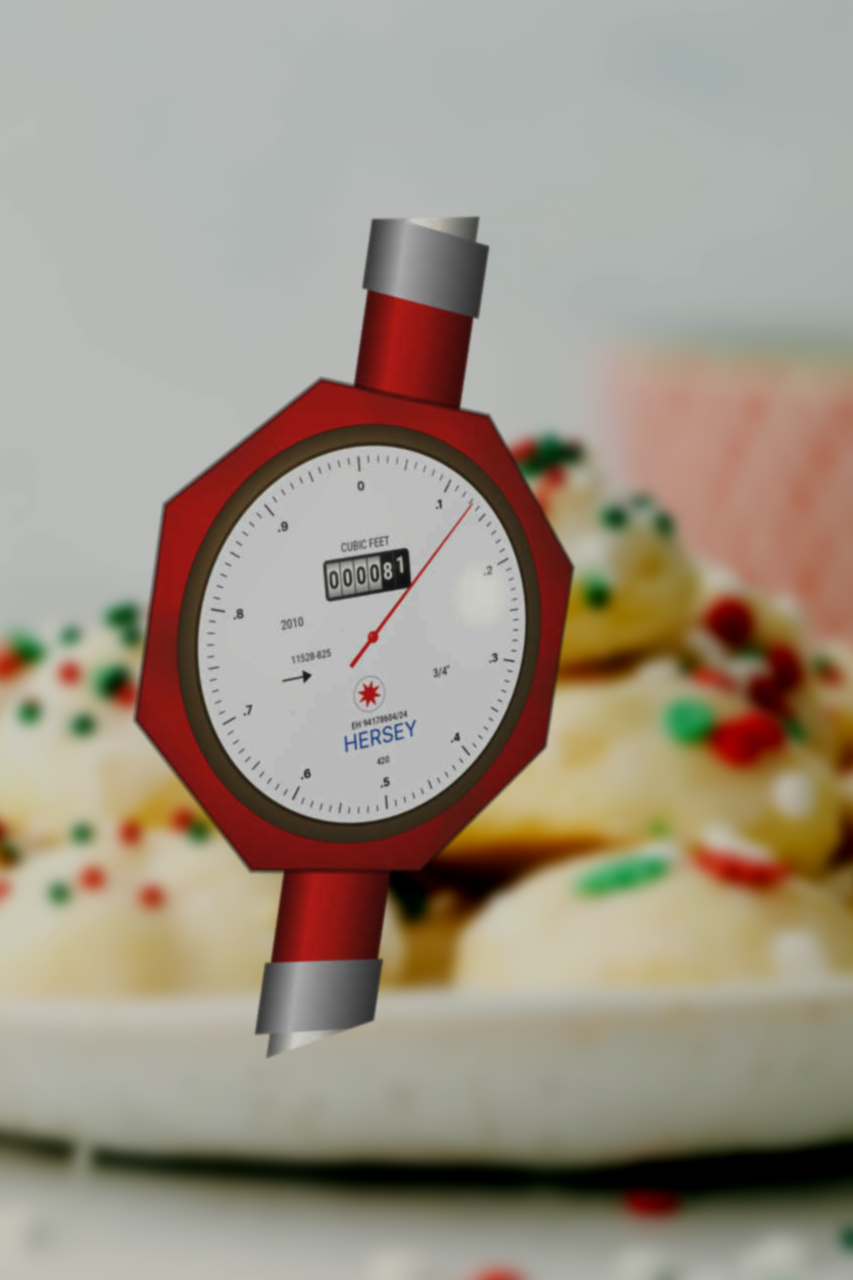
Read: 81.13 (ft³)
